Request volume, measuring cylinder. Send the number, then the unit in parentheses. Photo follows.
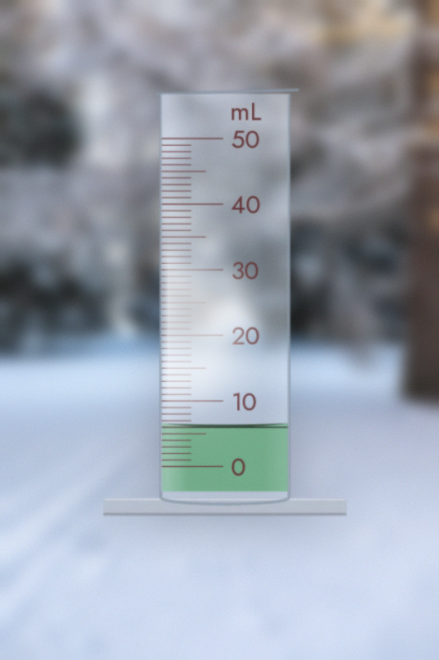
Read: 6 (mL)
